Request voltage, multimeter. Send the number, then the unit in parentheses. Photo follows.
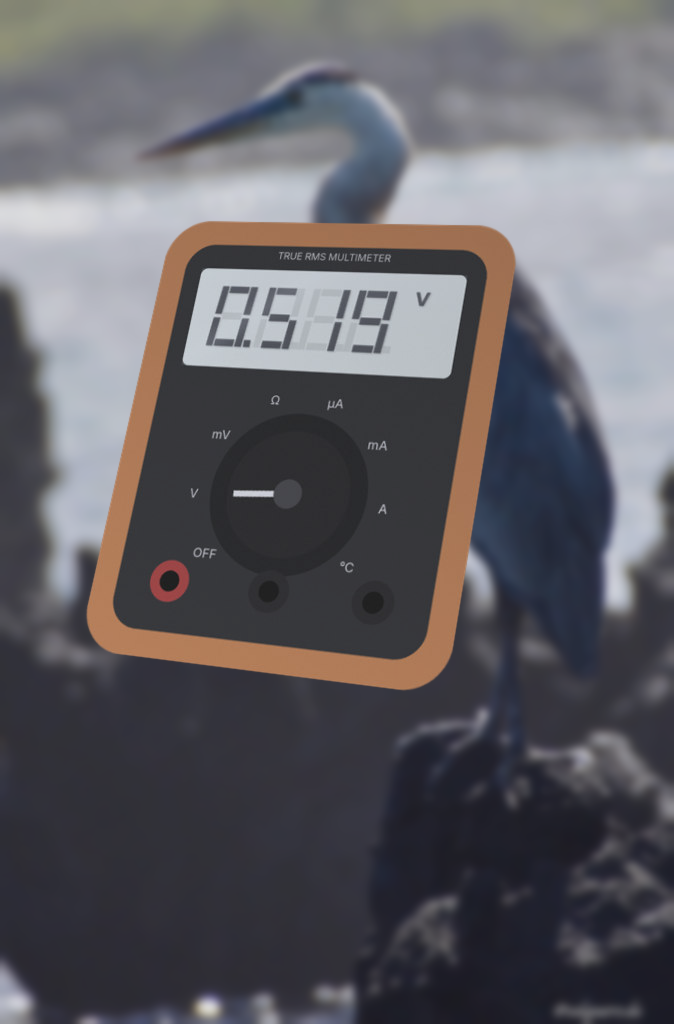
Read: 0.519 (V)
